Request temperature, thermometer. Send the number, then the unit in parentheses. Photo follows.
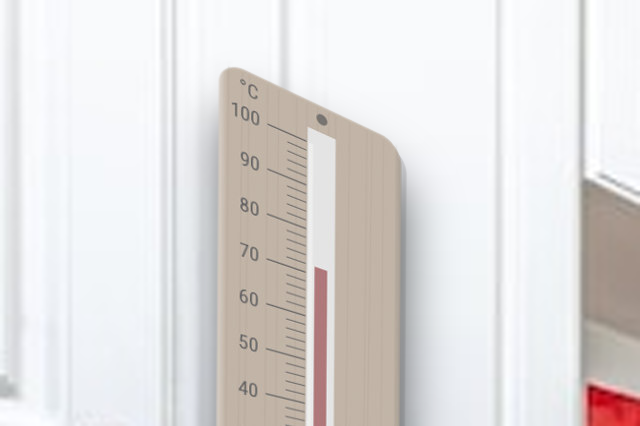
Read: 72 (°C)
